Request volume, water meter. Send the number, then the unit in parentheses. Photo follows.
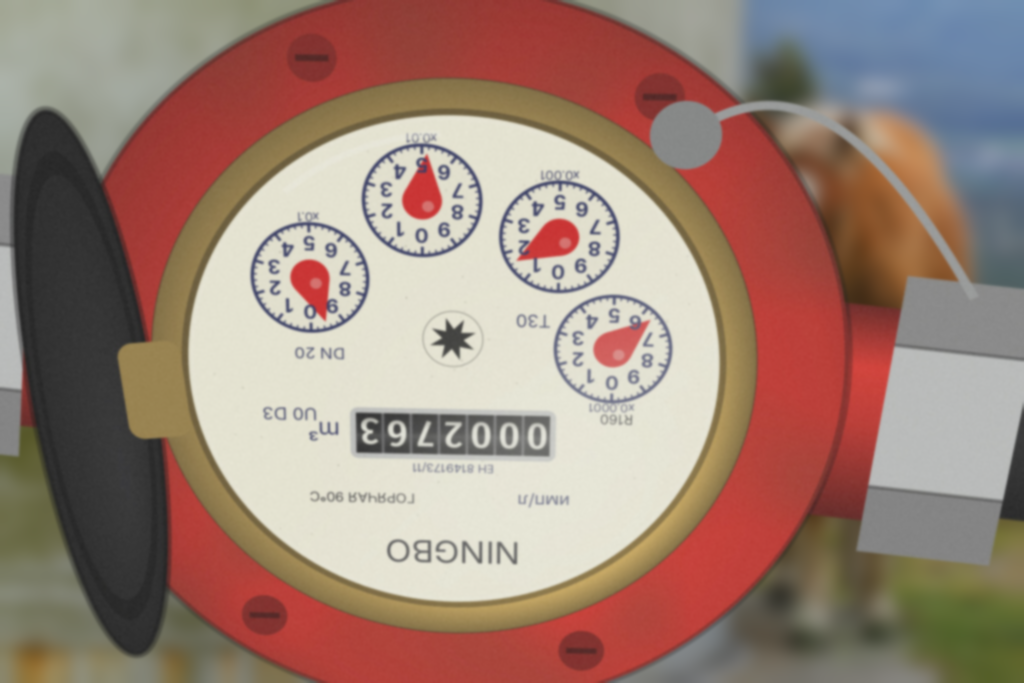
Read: 2762.9516 (m³)
